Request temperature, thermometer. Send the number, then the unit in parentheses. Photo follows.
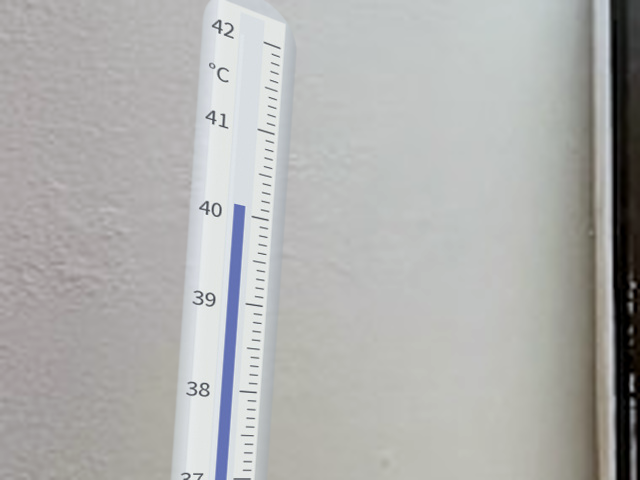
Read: 40.1 (°C)
